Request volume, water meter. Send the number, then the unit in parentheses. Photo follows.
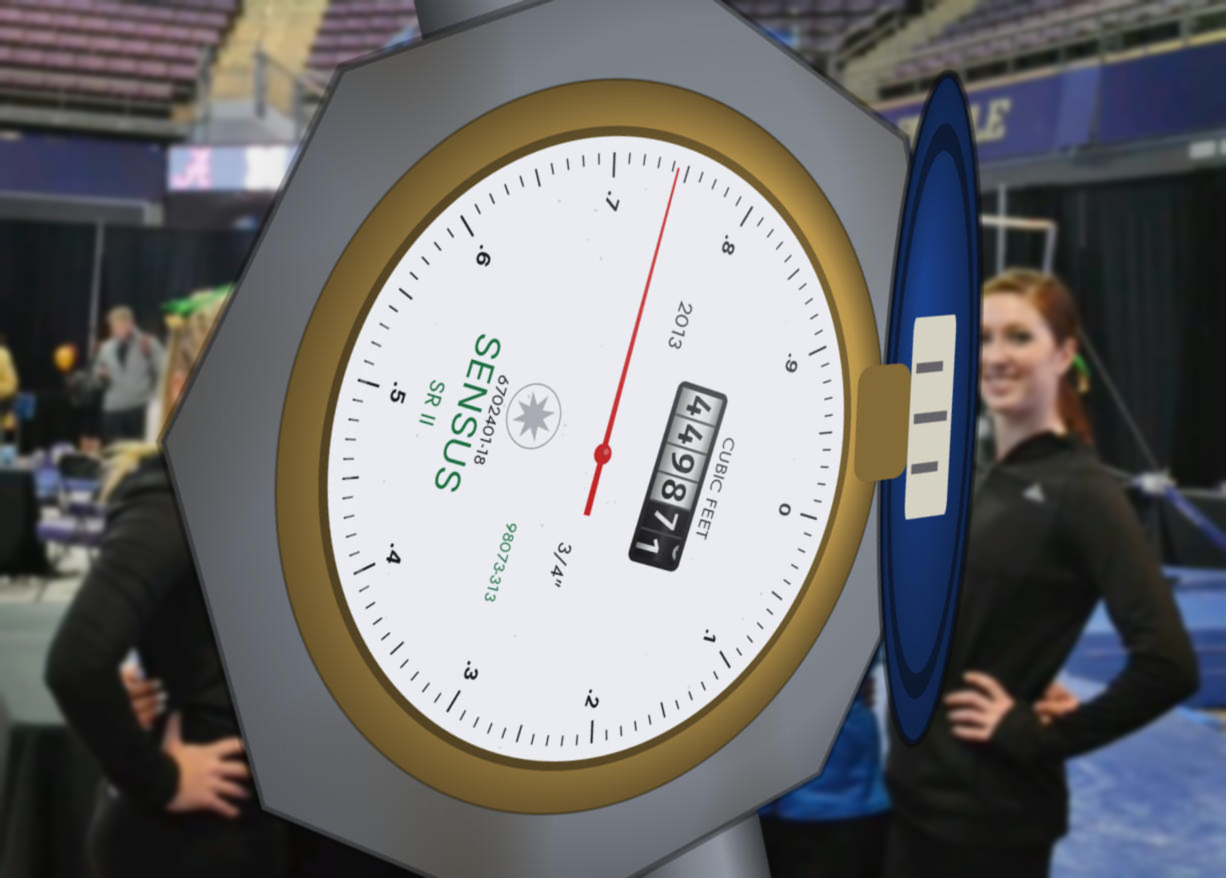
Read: 449870.74 (ft³)
